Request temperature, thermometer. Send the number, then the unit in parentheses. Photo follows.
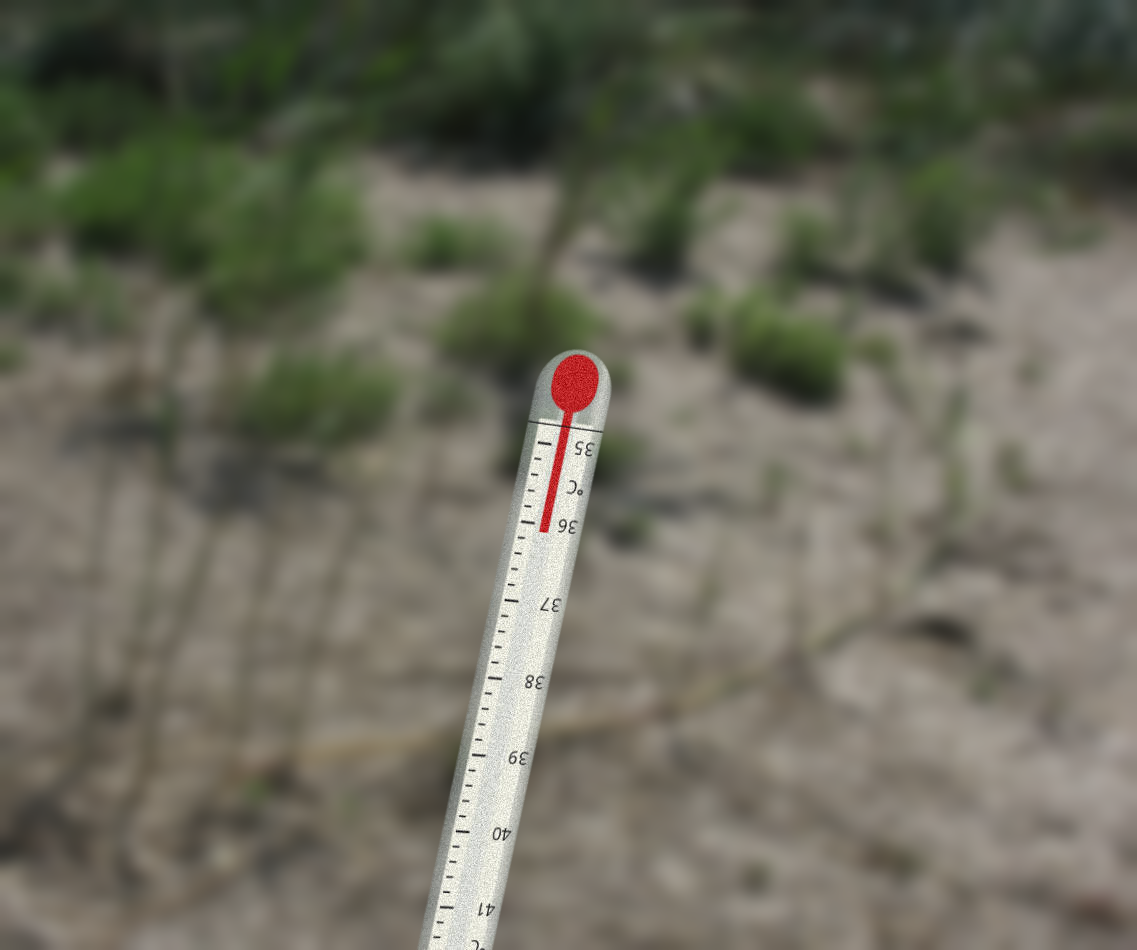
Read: 36.1 (°C)
